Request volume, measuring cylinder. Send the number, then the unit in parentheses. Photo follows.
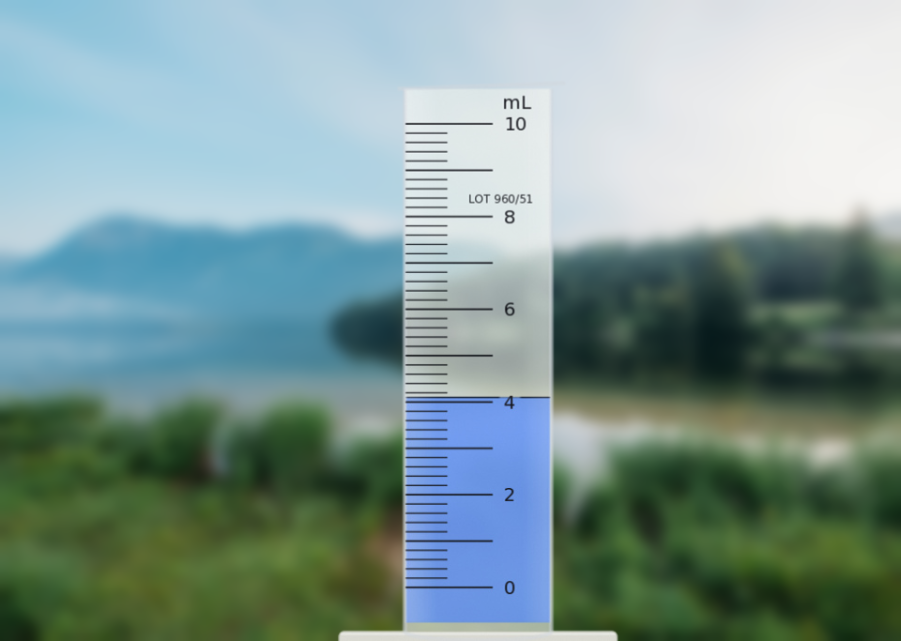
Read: 4.1 (mL)
